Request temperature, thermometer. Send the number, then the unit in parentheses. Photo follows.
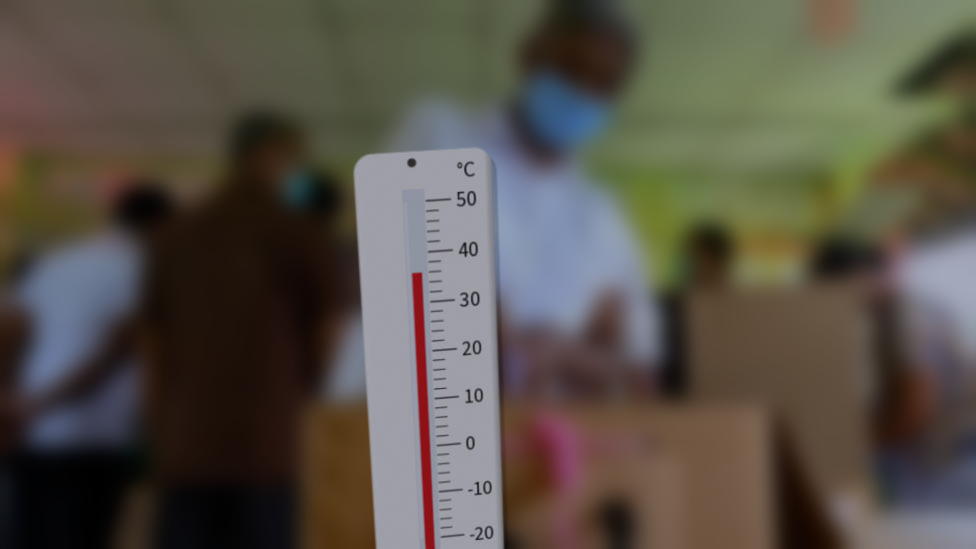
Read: 36 (°C)
